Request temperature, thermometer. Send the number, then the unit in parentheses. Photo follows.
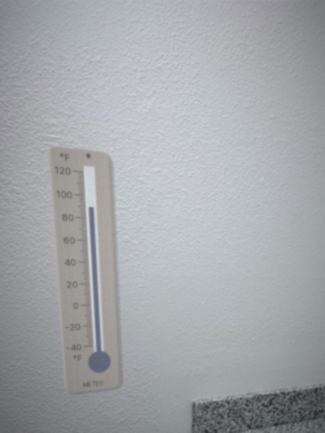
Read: 90 (°F)
